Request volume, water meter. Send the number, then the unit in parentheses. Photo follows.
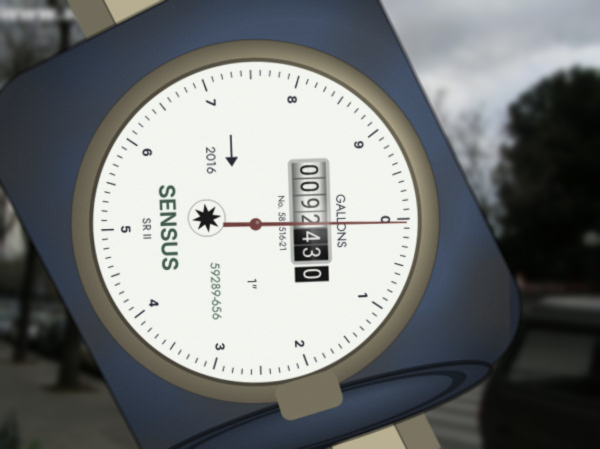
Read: 92430.0 (gal)
